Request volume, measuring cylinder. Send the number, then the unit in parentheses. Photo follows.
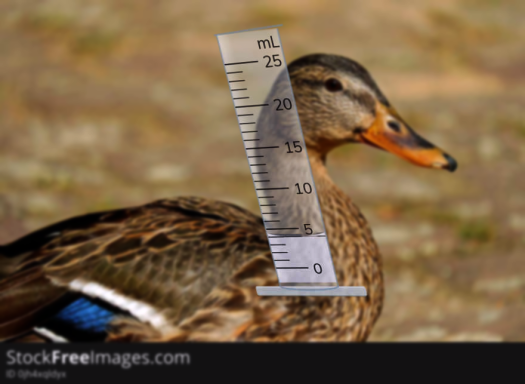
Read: 4 (mL)
